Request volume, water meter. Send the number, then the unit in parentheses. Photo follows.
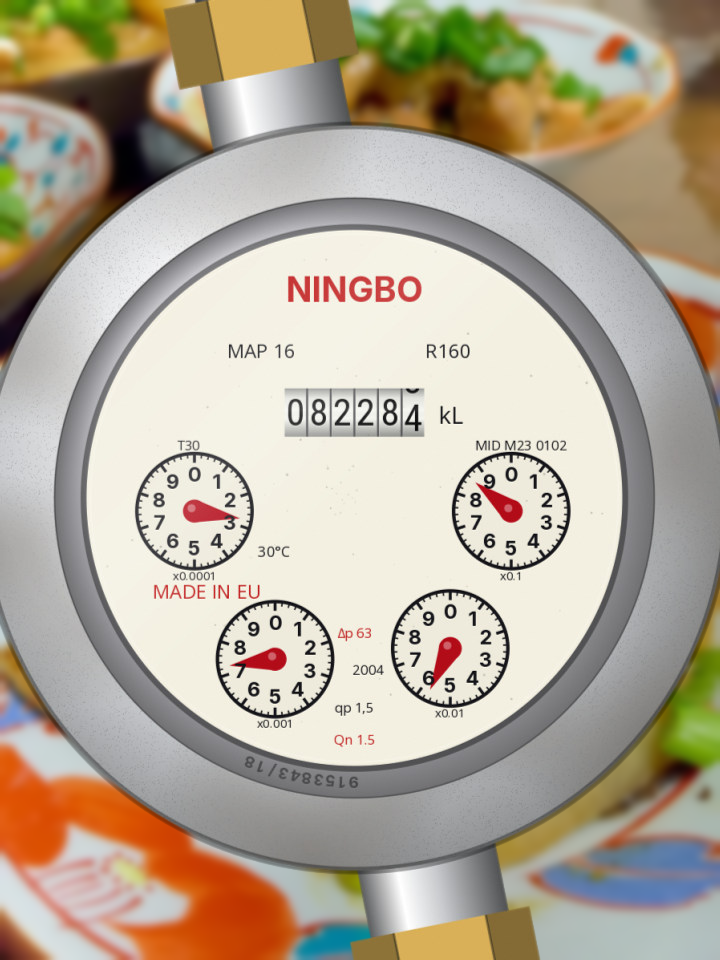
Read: 82283.8572 (kL)
